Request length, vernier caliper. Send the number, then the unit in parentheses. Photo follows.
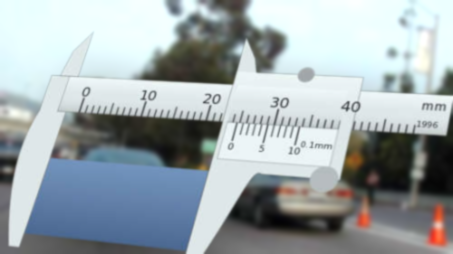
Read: 24.6 (mm)
